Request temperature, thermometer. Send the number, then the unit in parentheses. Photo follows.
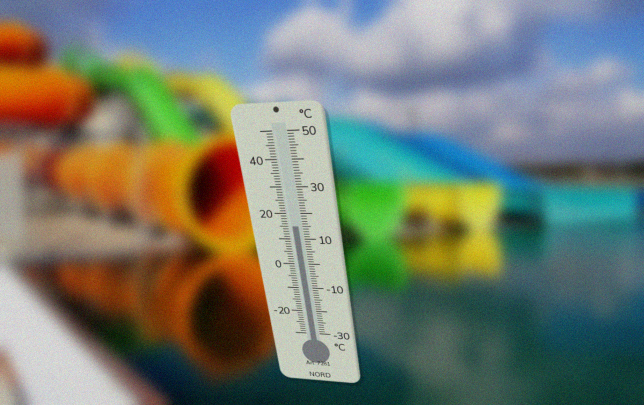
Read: 15 (°C)
